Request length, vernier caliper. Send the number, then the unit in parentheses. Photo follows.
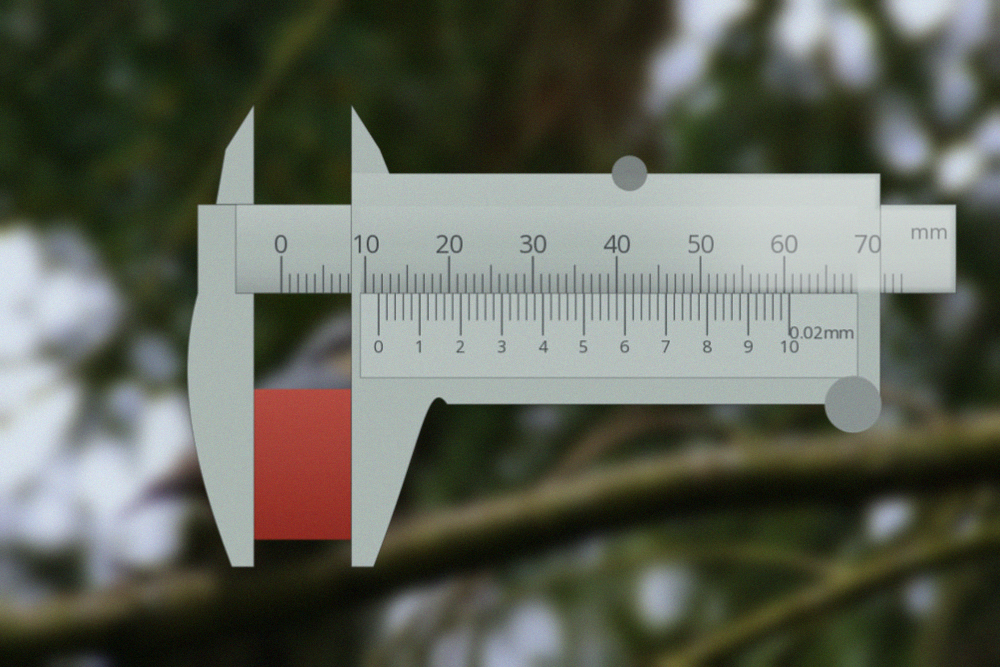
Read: 11.6 (mm)
